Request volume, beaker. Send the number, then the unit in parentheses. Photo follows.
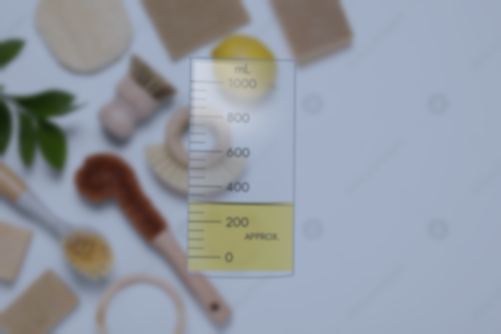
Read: 300 (mL)
